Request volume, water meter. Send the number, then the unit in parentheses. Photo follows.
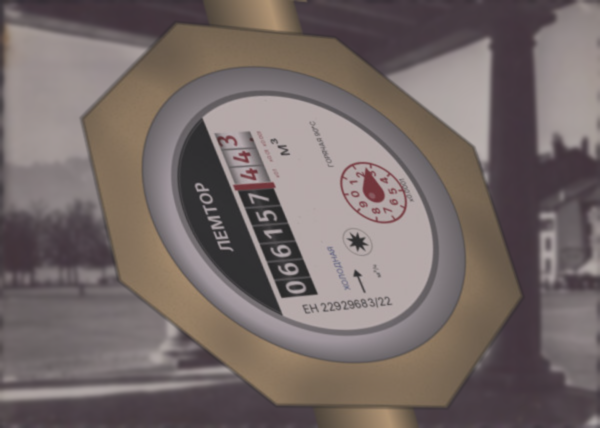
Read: 66157.4432 (m³)
